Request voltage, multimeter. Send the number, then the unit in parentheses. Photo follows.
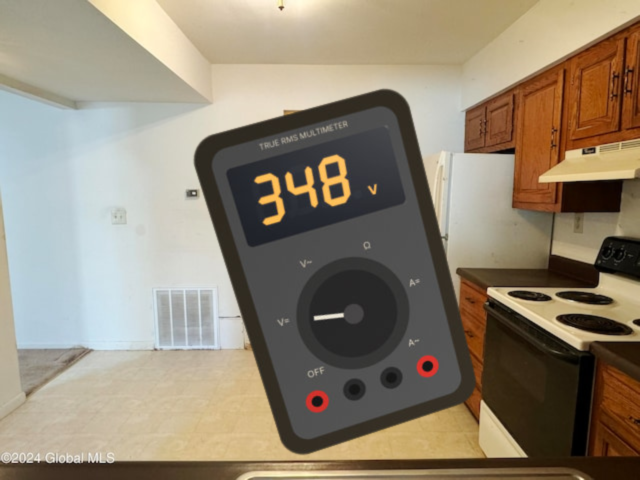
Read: 348 (V)
